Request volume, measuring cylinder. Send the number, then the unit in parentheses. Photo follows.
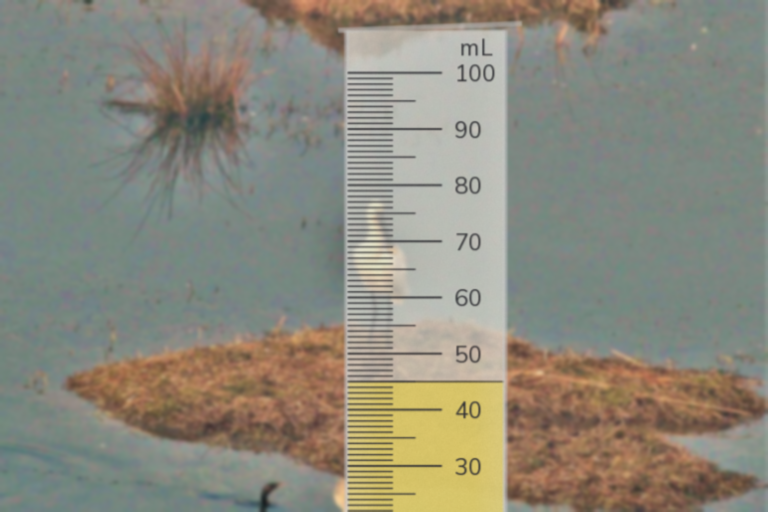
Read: 45 (mL)
